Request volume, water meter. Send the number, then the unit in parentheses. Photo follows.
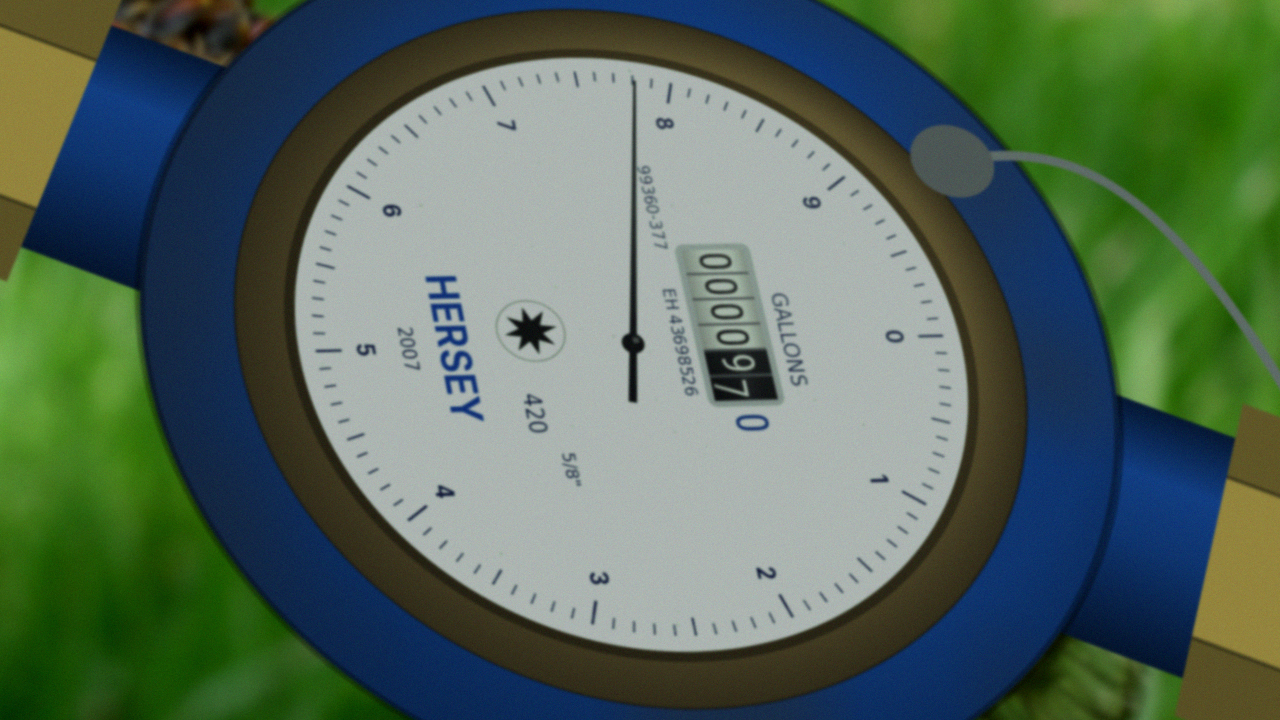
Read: 967.8 (gal)
